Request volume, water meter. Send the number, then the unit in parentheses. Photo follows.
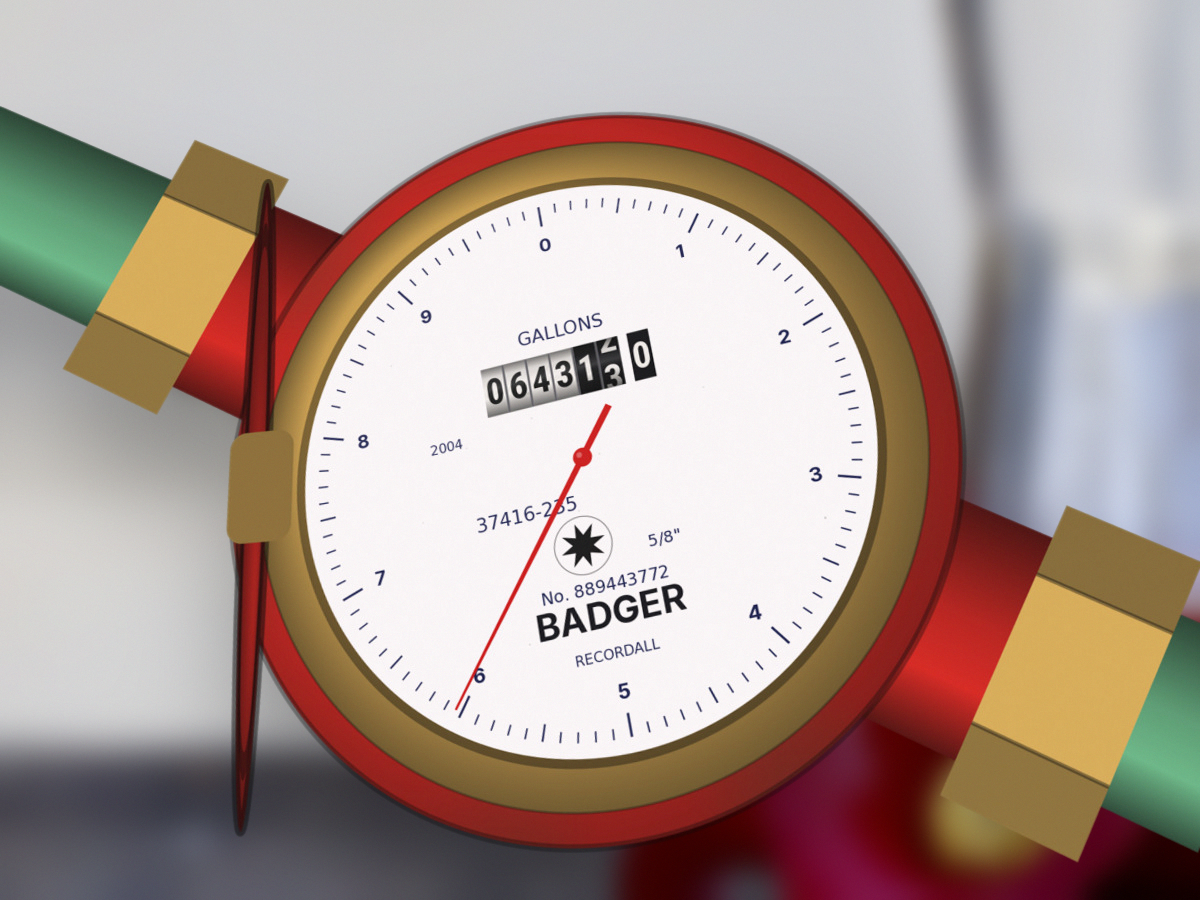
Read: 643126.0 (gal)
